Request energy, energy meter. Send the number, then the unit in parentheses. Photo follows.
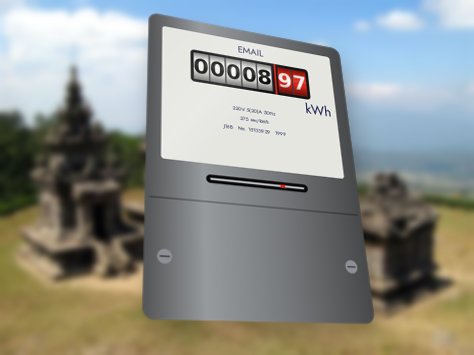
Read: 8.97 (kWh)
